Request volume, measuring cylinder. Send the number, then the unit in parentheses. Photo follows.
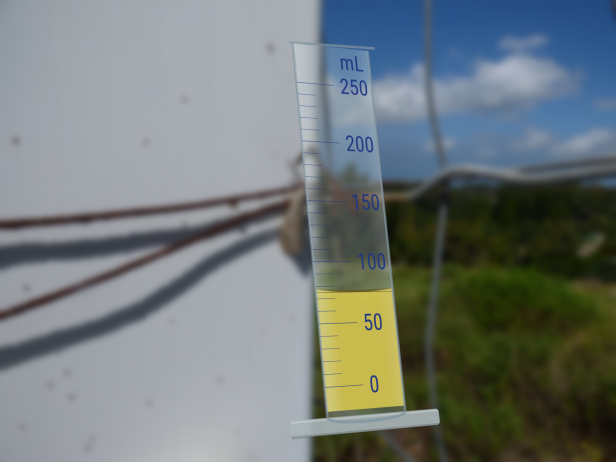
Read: 75 (mL)
